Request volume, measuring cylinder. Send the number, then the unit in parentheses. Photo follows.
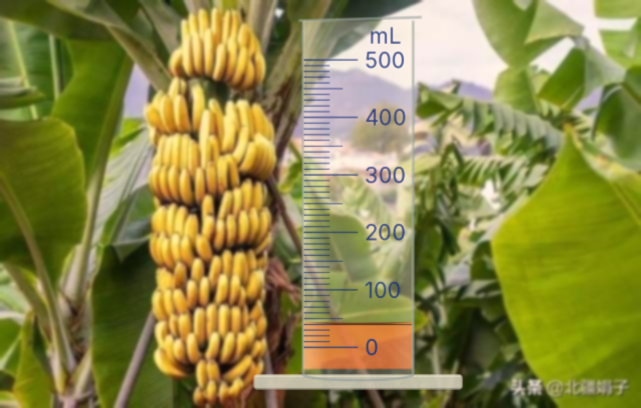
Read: 40 (mL)
